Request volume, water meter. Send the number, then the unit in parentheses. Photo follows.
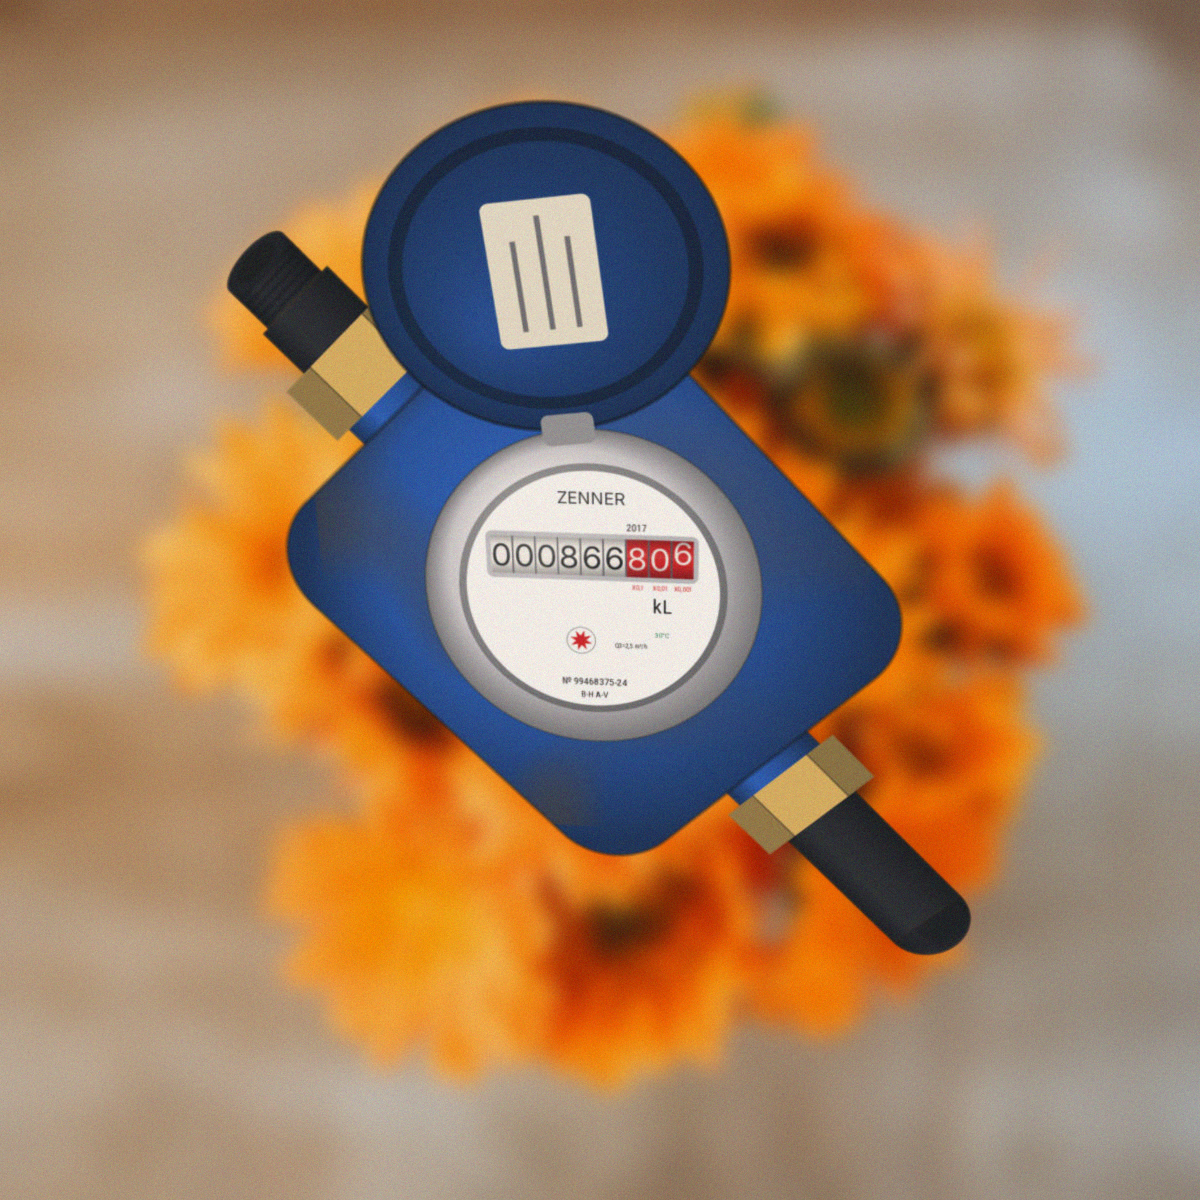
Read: 866.806 (kL)
